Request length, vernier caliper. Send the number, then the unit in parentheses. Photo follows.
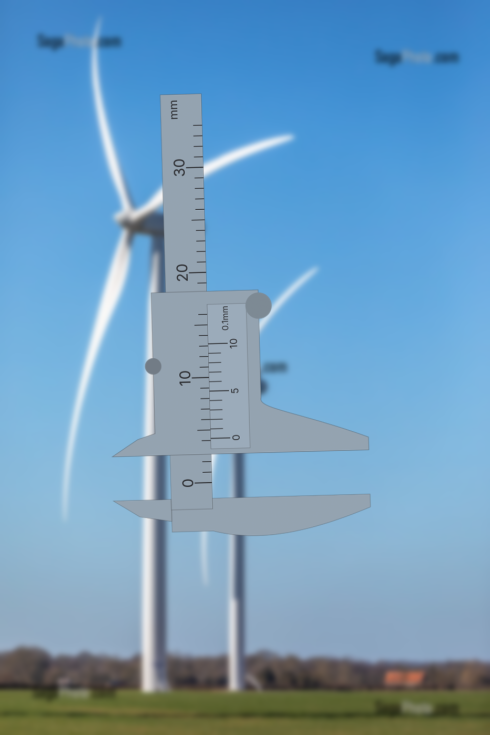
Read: 4.2 (mm)
